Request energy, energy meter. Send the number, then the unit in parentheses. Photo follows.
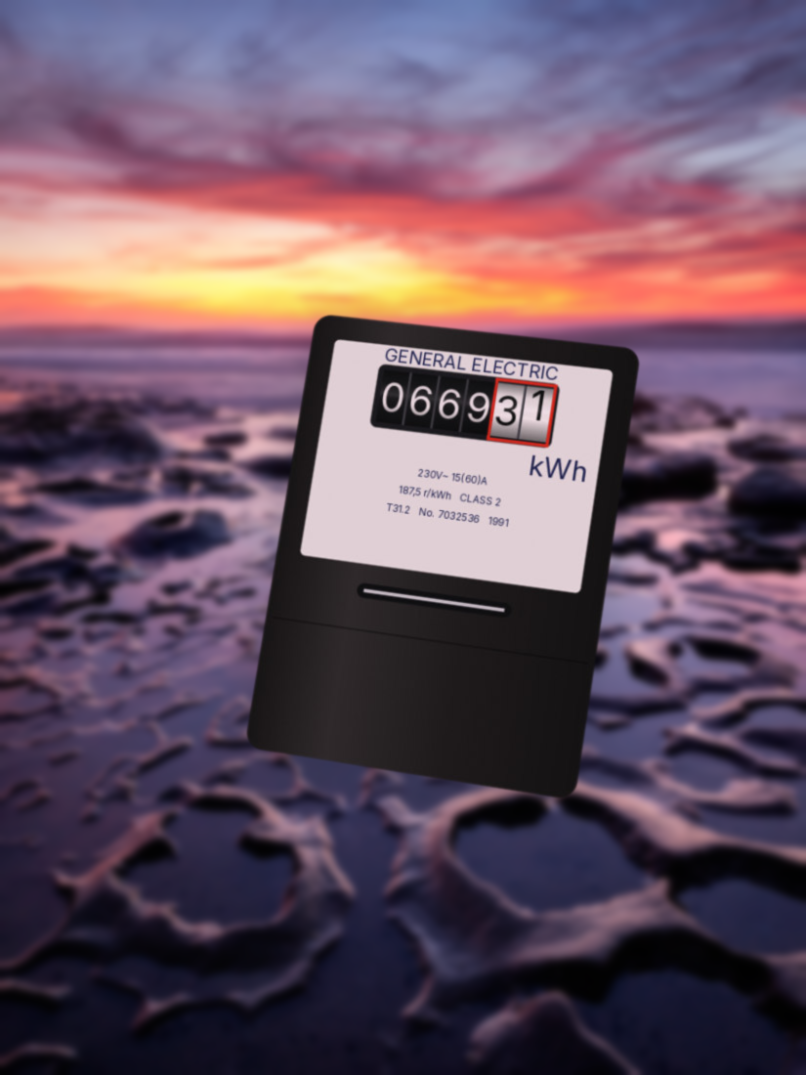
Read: 669.31 (kWh)
